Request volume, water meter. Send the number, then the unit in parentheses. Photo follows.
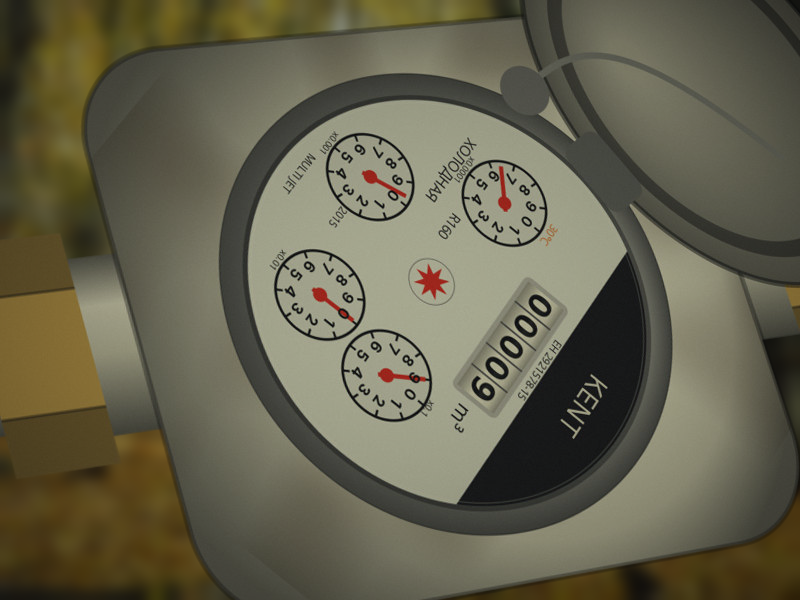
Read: 9.8996 (m³)
